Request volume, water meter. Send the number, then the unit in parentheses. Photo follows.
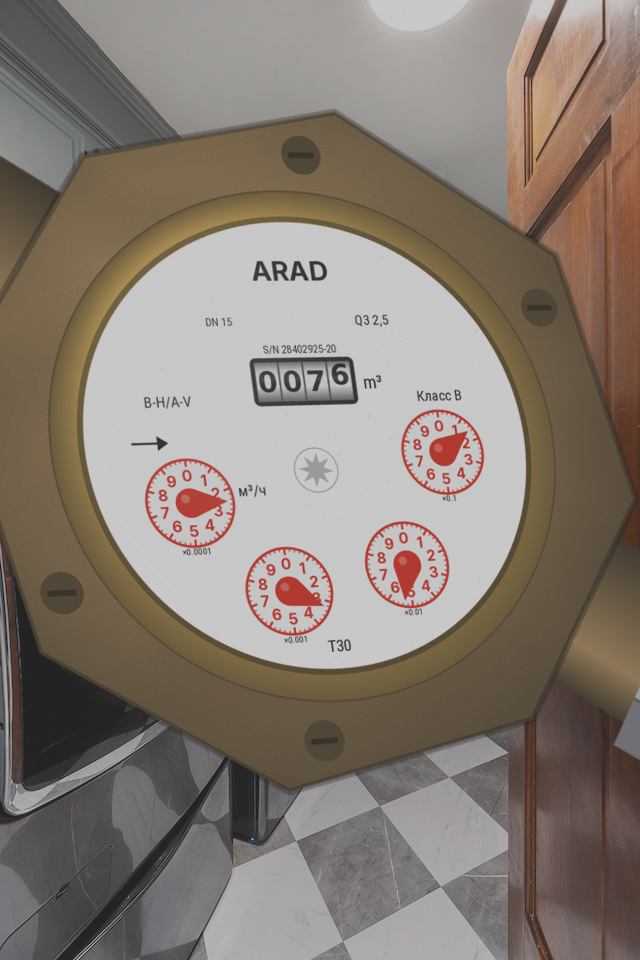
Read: 76.1532 (m³)
